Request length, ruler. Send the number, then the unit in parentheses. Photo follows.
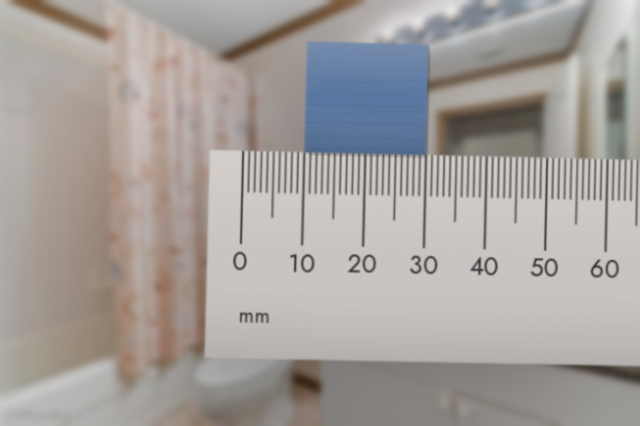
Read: 20 (mm)
